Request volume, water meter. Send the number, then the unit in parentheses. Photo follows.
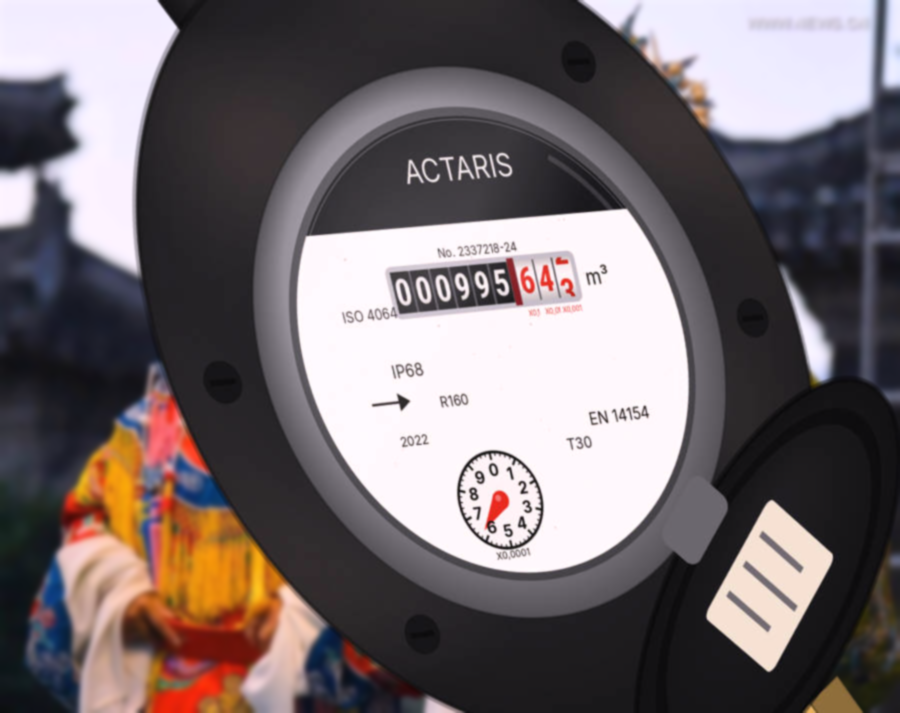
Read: 995.6426 (m³)
